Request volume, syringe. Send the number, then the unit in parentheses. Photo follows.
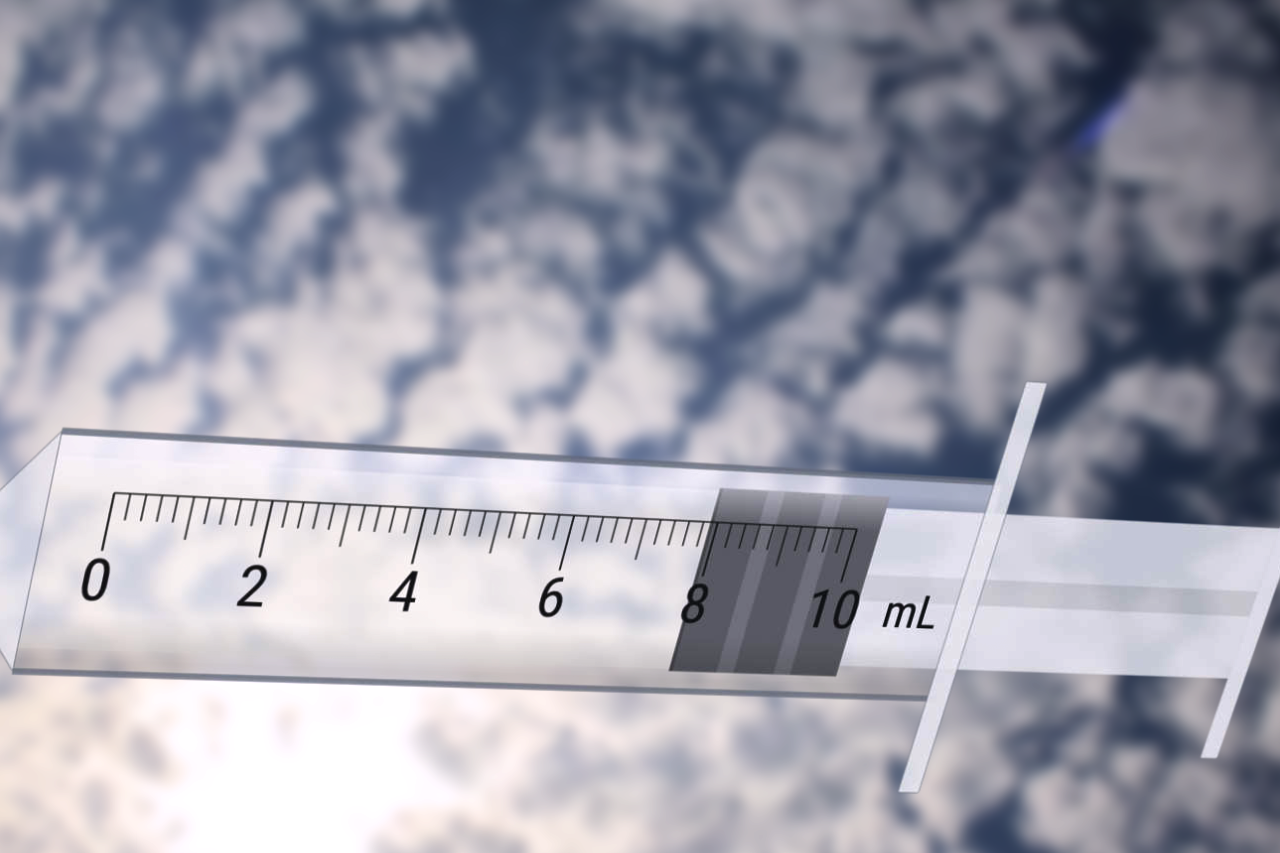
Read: 7.9 (mL)
